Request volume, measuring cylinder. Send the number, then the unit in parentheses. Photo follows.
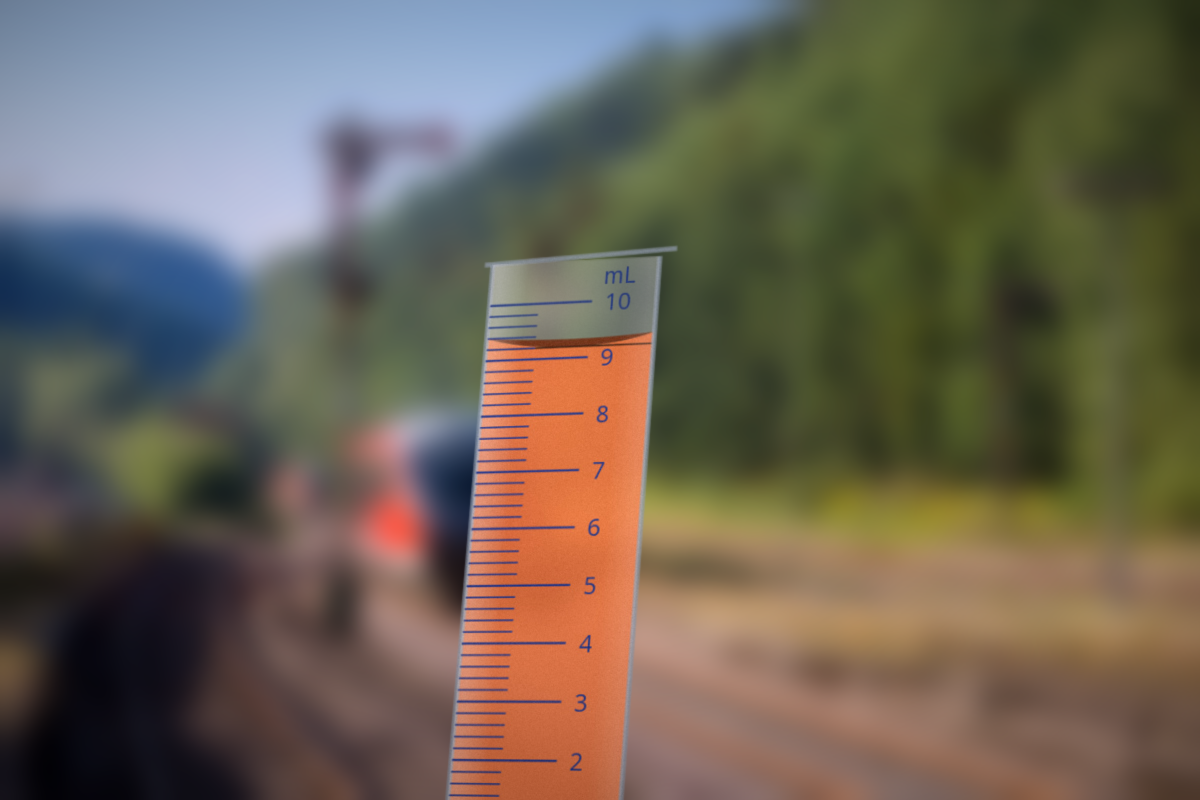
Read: 9.2 (mL)
